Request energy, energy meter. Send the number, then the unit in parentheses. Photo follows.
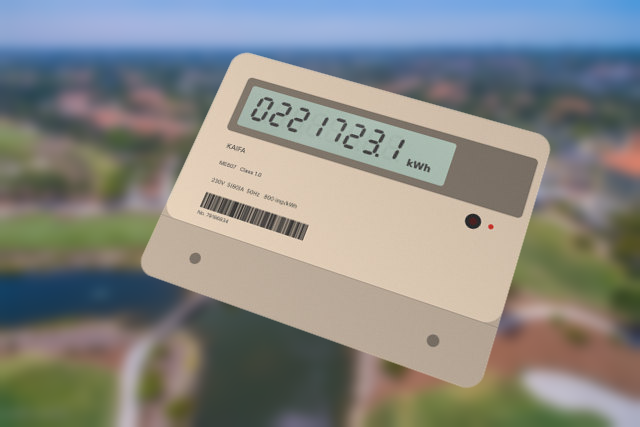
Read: 221723.1 (kWh)
